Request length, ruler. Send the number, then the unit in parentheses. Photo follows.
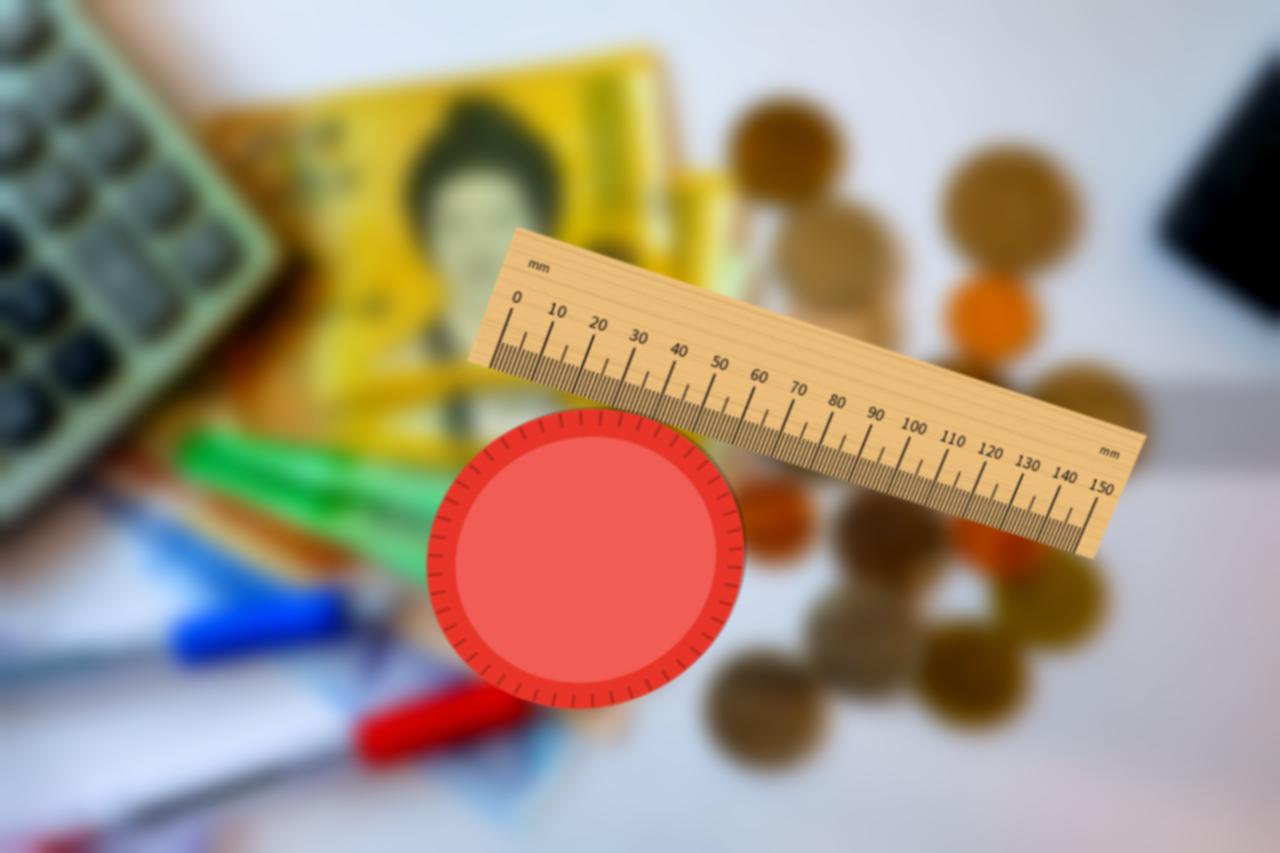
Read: 75 (mm)
